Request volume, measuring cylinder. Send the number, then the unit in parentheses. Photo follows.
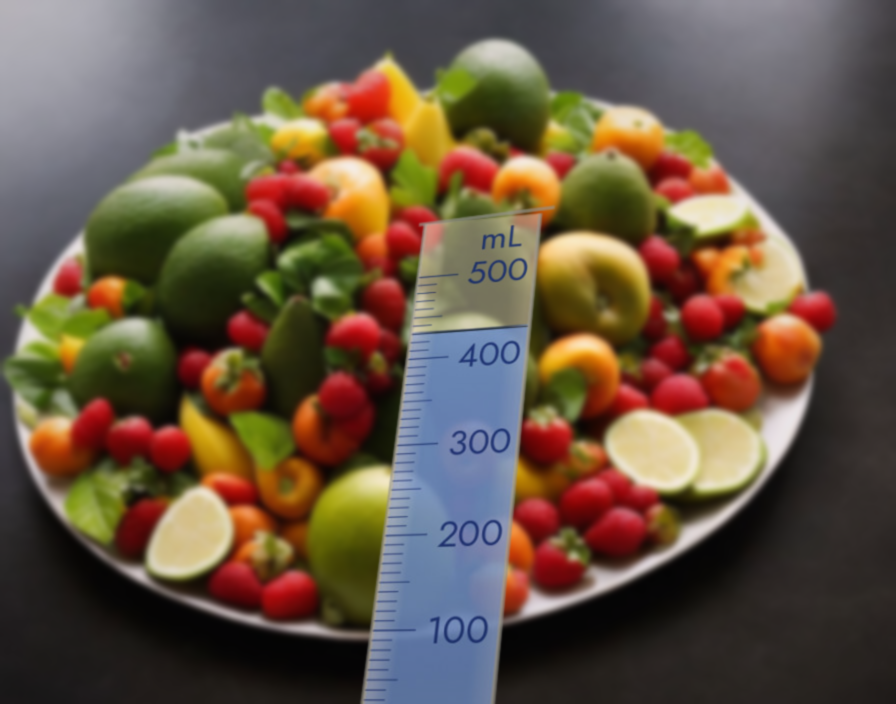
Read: 430 (mL)
